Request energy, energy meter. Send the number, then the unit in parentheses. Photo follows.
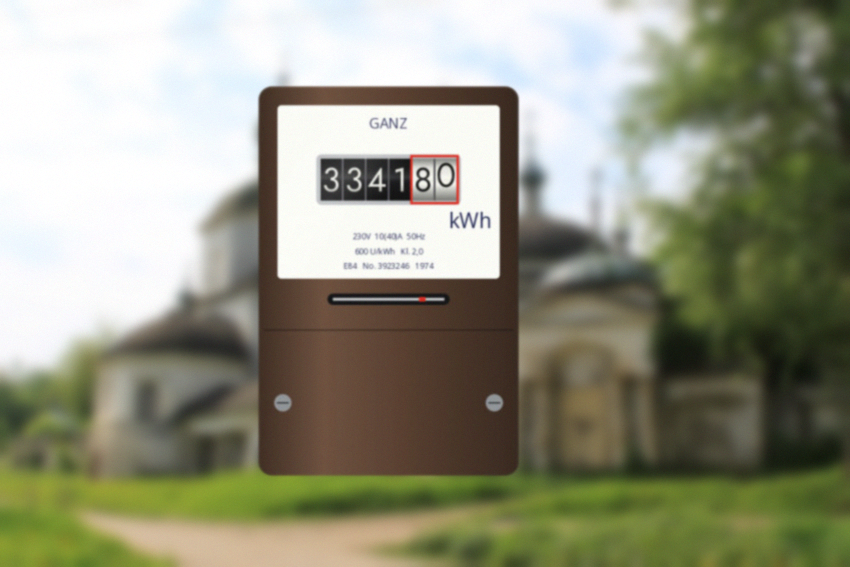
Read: 3341.80 (kWh)
